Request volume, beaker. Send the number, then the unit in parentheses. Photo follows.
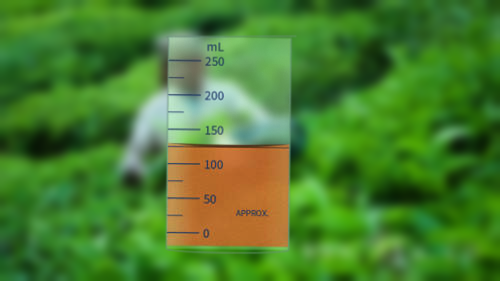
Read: 125 (mL)
